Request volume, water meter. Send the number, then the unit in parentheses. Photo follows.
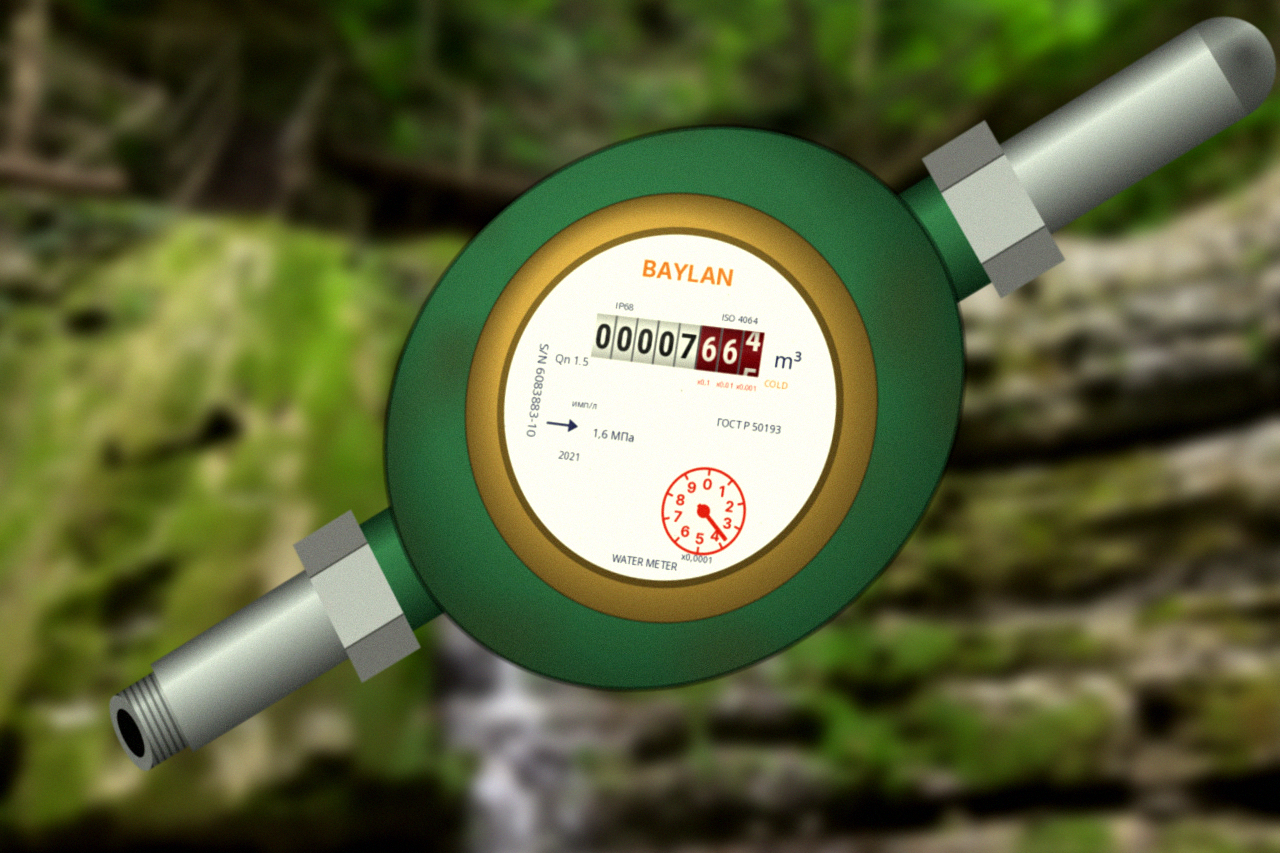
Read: 7.6643 (m³)
